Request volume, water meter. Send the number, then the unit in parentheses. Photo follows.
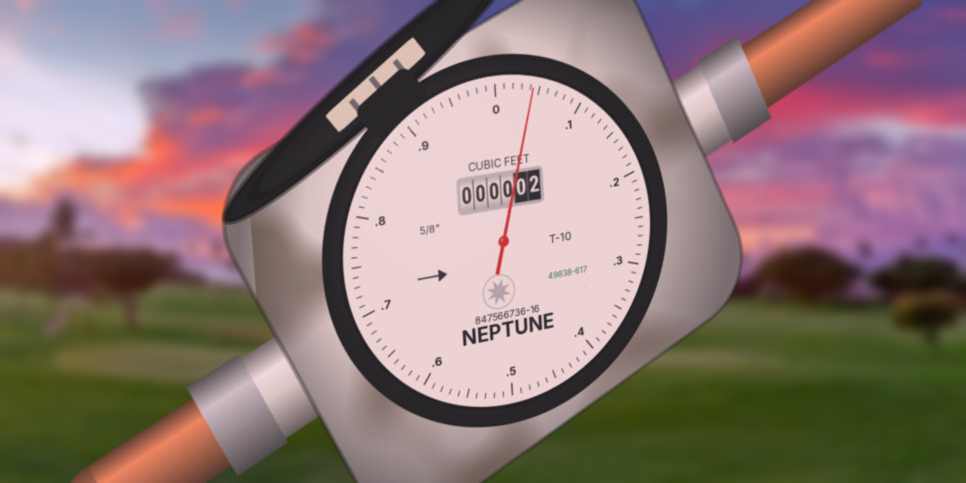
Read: 2.04 (ft³)
